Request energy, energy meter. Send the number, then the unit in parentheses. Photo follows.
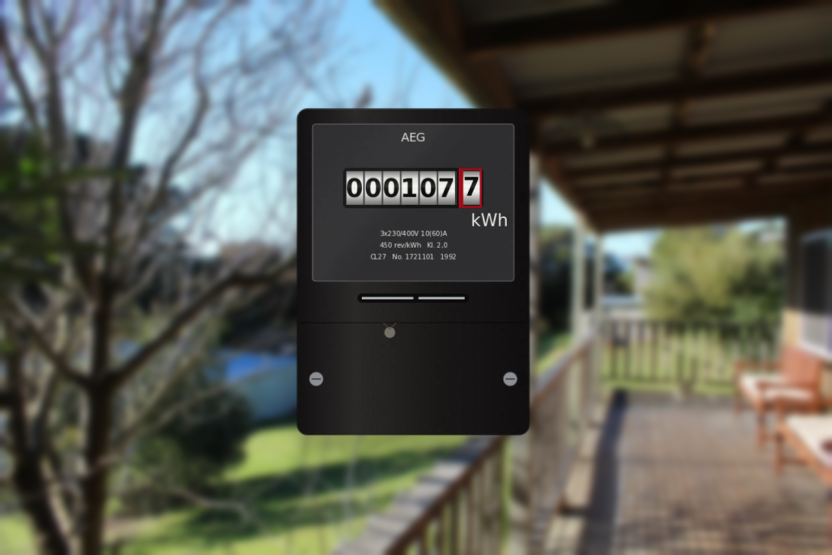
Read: 107.7 (kWh)
